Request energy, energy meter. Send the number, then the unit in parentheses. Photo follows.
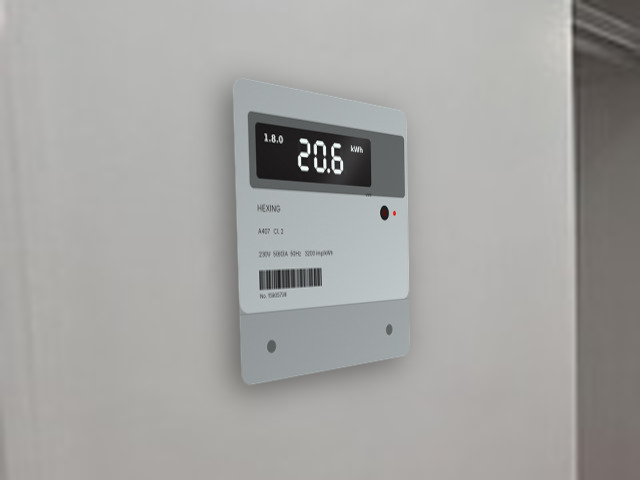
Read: 20.6 (kWh)
